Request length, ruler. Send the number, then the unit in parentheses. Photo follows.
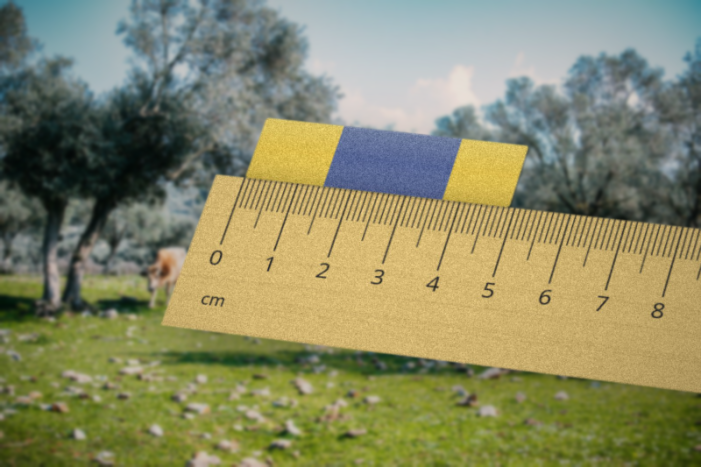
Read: 4.9 (cm)
